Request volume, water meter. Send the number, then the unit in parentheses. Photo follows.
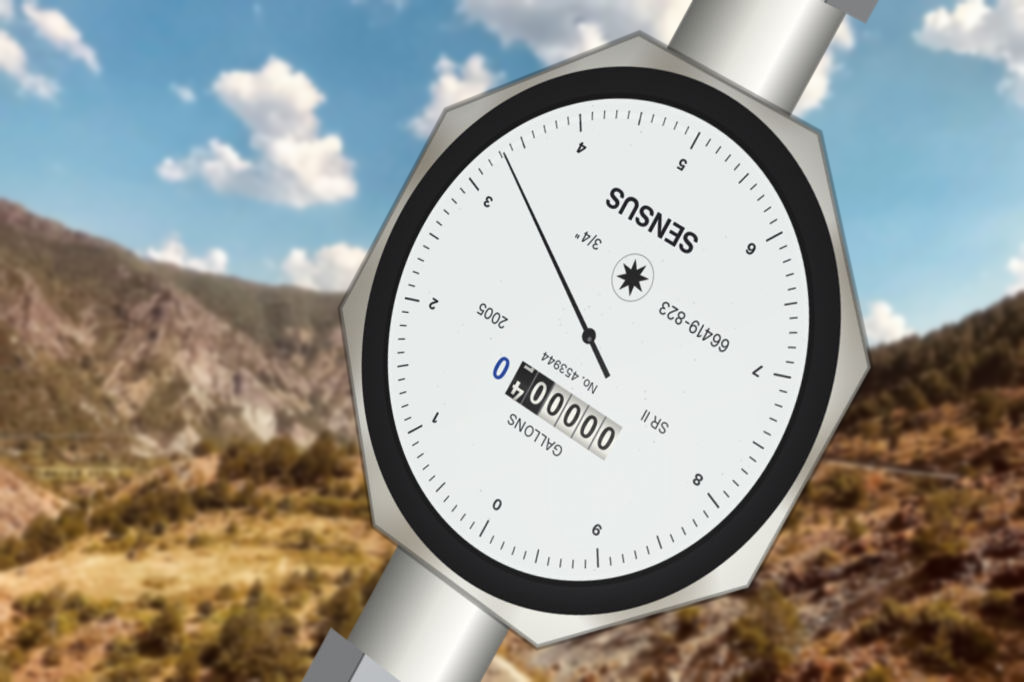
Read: 43.3 (gal)
